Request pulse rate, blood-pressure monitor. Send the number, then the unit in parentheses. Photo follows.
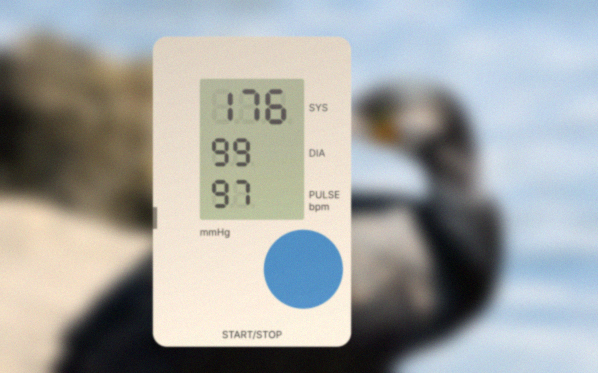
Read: 97 (bpm)
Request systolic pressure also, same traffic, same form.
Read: 176 (mmHg)
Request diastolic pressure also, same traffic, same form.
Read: 99 (mmHg)
